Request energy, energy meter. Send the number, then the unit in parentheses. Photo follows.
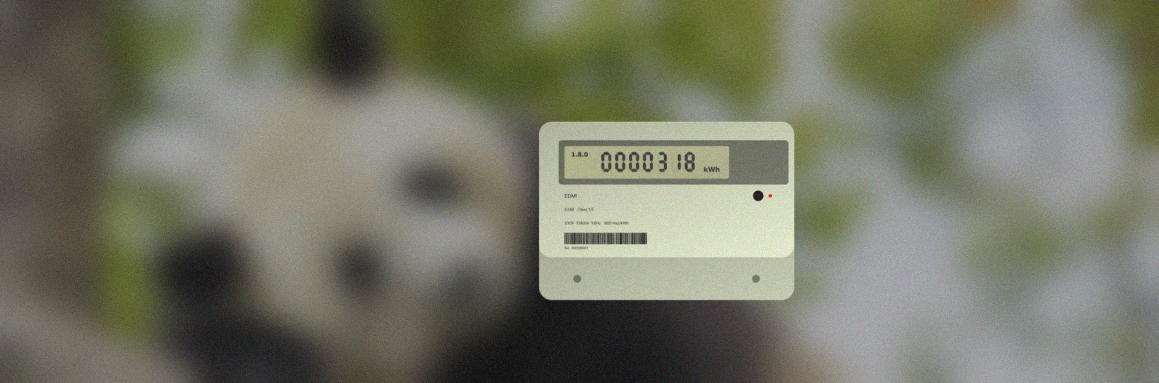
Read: 318 (kWh)
